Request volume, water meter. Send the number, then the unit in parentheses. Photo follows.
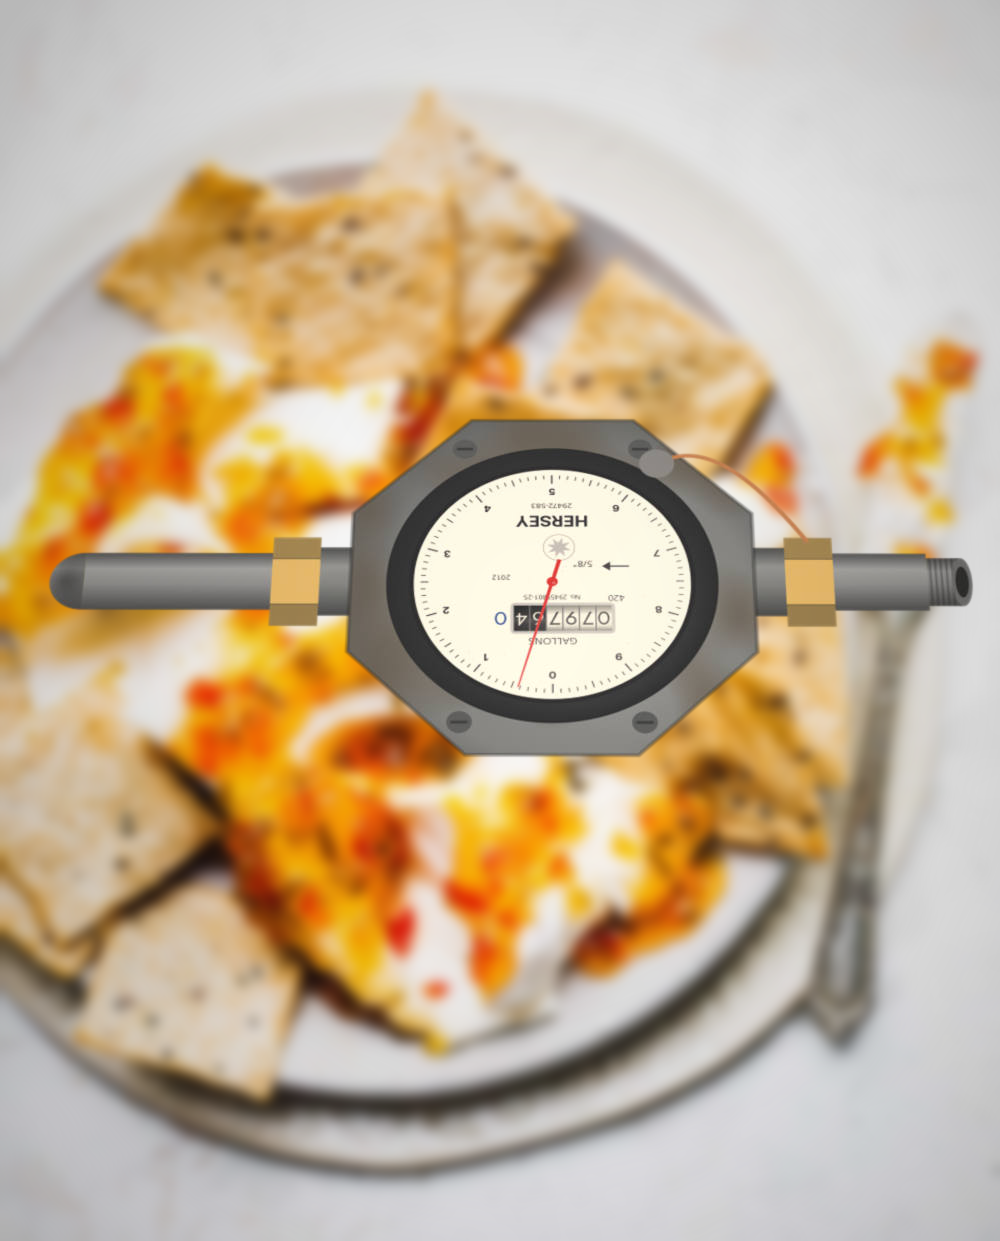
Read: 797640.4 (gal)
